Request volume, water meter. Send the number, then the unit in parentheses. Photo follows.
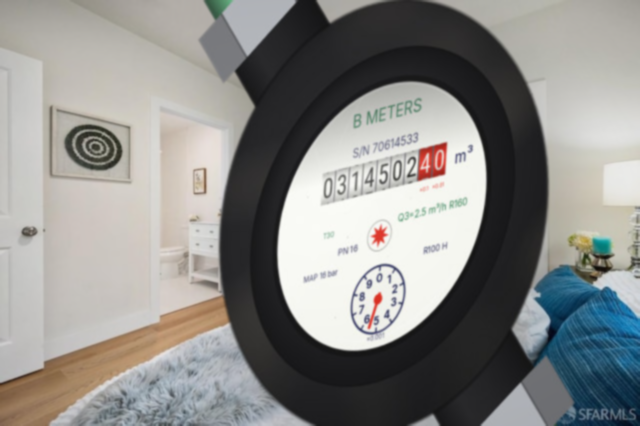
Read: 314502.405 (m³)
